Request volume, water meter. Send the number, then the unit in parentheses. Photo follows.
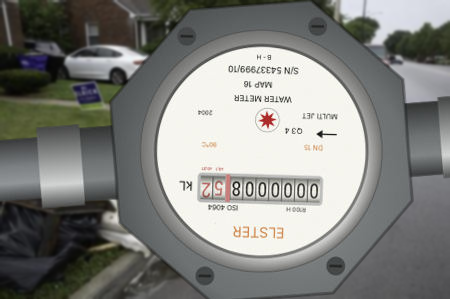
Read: 8.52 (kL)
